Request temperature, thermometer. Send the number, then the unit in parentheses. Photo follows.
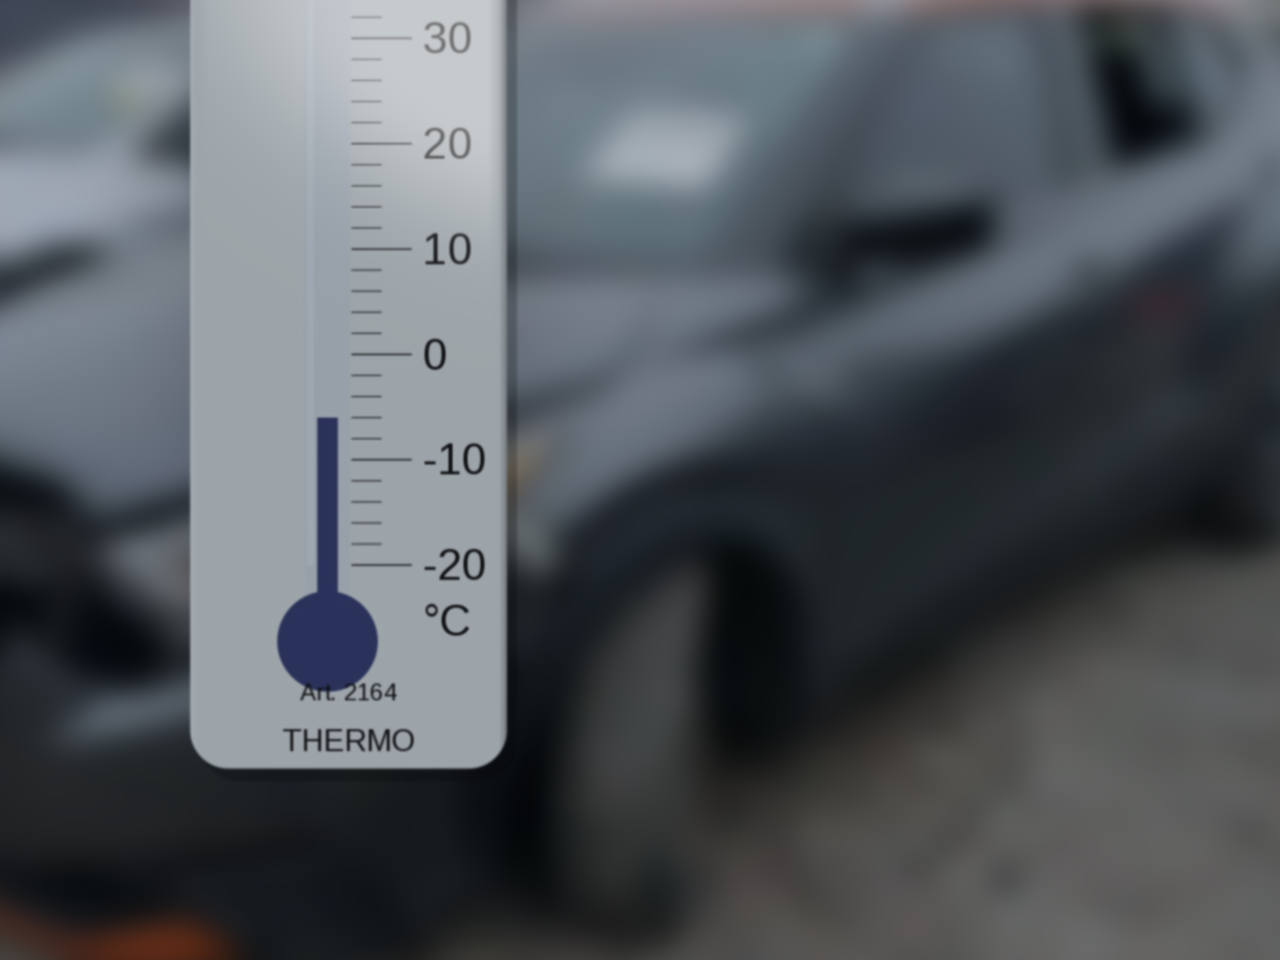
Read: -6 (°C)
